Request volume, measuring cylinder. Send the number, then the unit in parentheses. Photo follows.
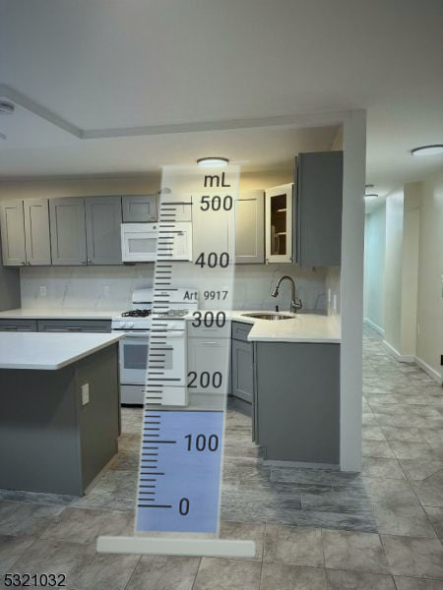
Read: 150 (mL)
